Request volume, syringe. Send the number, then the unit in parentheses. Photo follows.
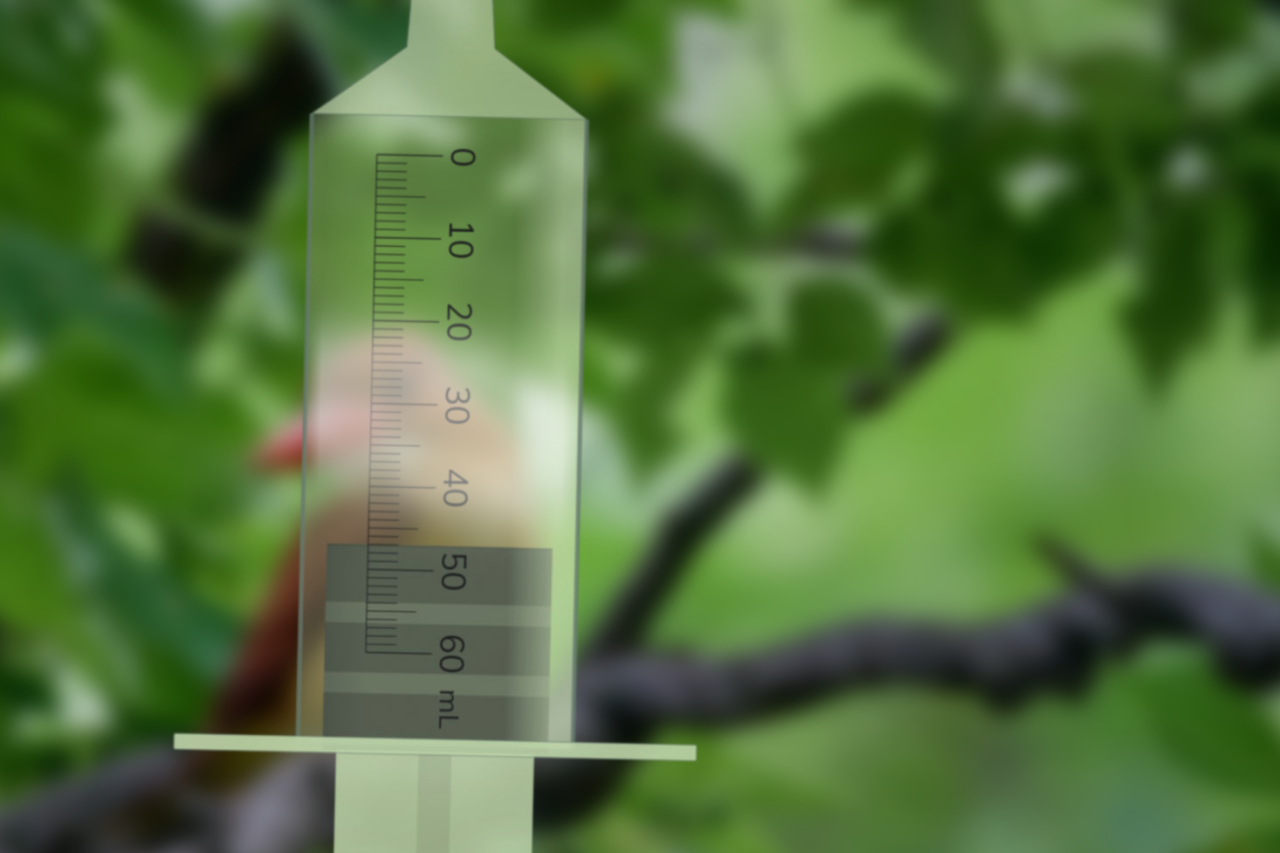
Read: 47 (mL)
